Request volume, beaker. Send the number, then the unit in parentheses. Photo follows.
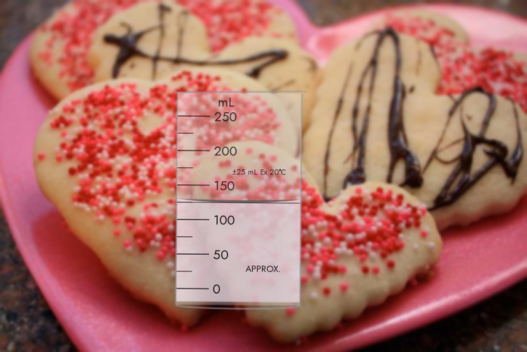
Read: 125 (mL)
